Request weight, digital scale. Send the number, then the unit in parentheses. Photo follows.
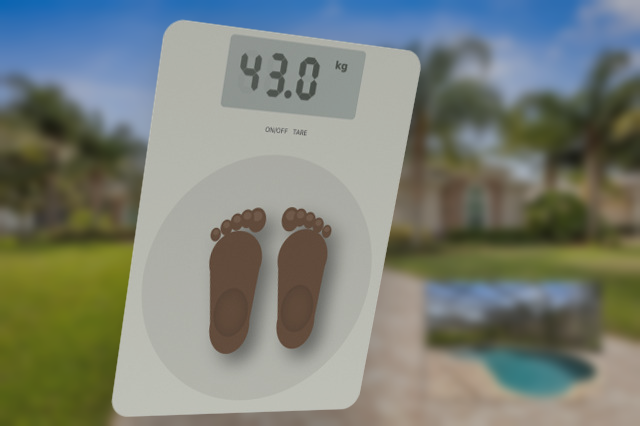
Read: 43.0 (kg)
